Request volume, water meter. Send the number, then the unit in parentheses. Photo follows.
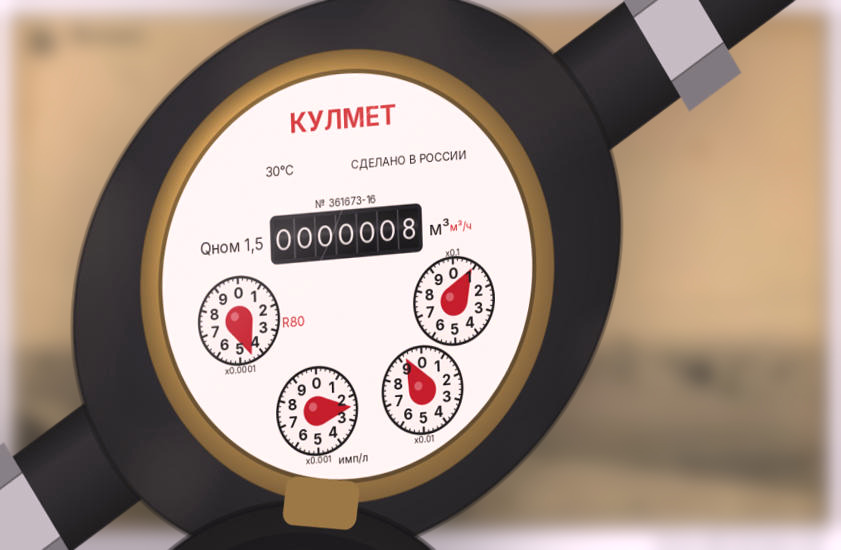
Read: 8.0924 (m³)
